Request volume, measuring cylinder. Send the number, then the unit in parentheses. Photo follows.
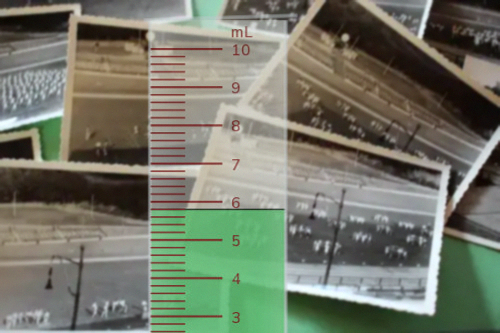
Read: 5.8 (mL)
